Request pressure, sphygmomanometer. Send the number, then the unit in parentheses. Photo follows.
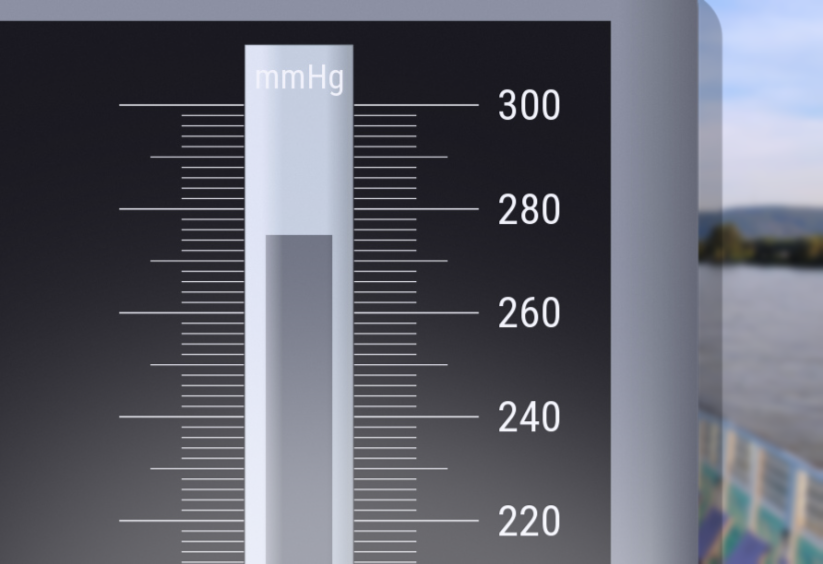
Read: 275 (mmHg)
